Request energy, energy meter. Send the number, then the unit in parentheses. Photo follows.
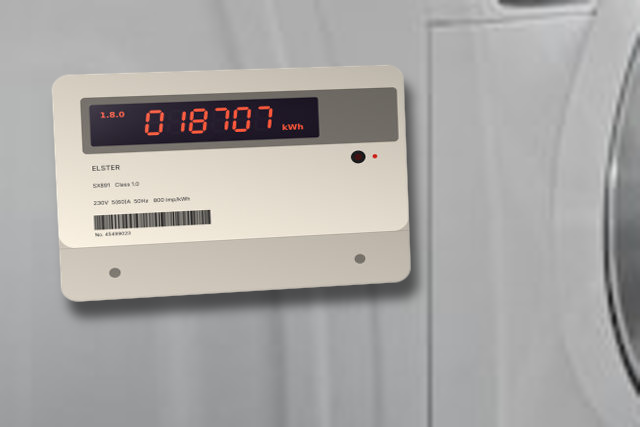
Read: 18707 (kWh)
